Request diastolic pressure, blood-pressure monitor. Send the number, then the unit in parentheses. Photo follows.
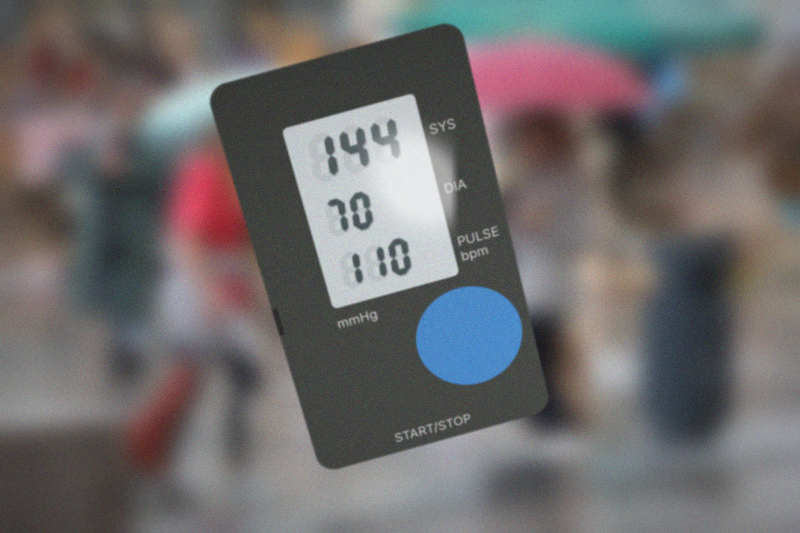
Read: 70 (mmHg)
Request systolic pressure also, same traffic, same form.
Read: 144 (mmHg)
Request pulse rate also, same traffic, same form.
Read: 110 (bpm)
